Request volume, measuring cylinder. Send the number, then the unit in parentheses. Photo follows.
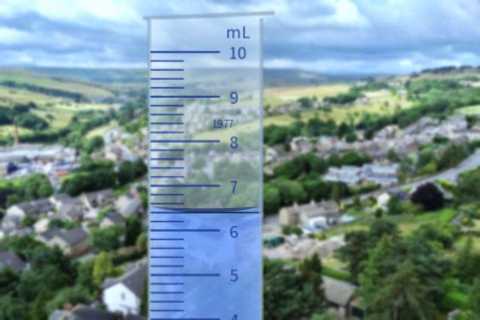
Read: 6.4 (mL)
